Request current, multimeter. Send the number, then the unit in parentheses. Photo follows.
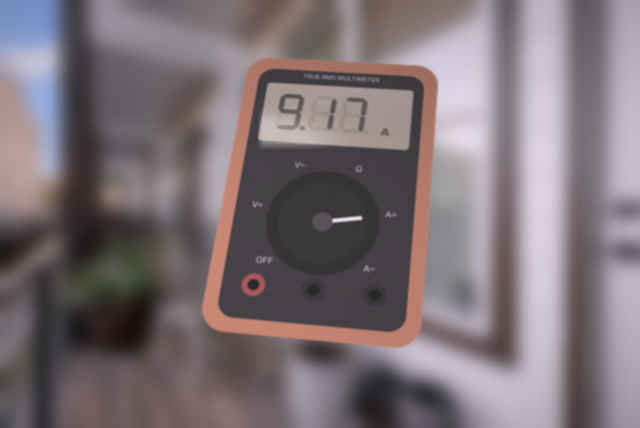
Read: 9.17 (A)
